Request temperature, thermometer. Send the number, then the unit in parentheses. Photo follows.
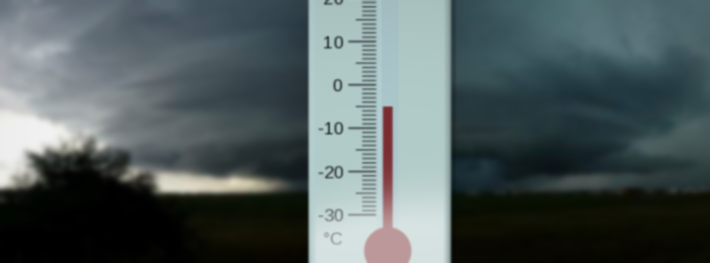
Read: -5 (°C)
